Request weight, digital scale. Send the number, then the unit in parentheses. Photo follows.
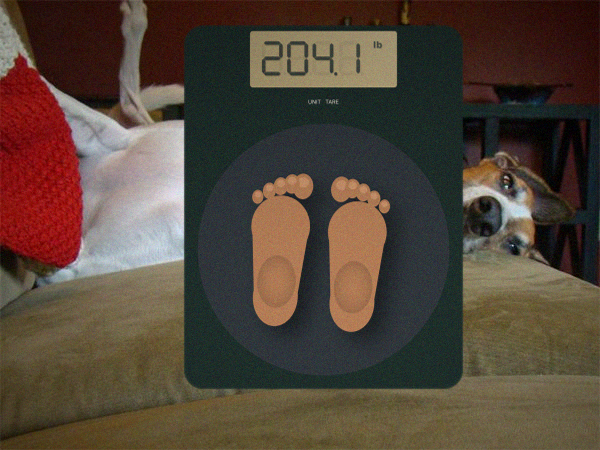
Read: 204.1 (lb)
